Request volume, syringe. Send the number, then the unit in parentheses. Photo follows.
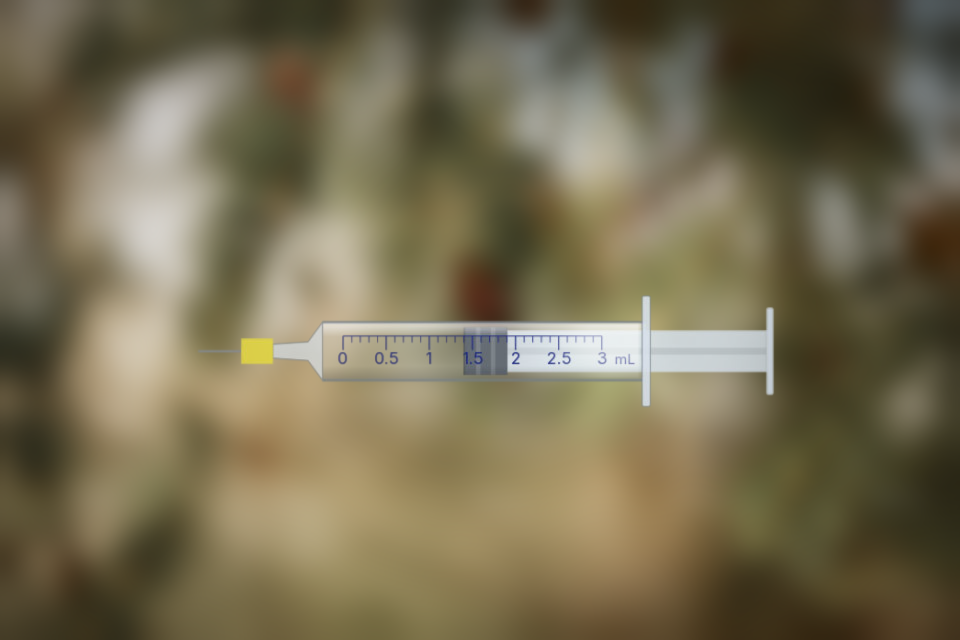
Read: 1.4 (mL)
